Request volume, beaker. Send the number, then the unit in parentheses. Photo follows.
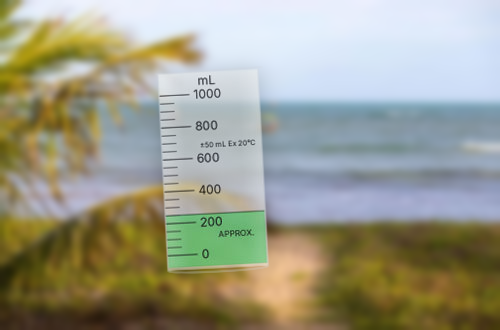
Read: 250 (mL)
